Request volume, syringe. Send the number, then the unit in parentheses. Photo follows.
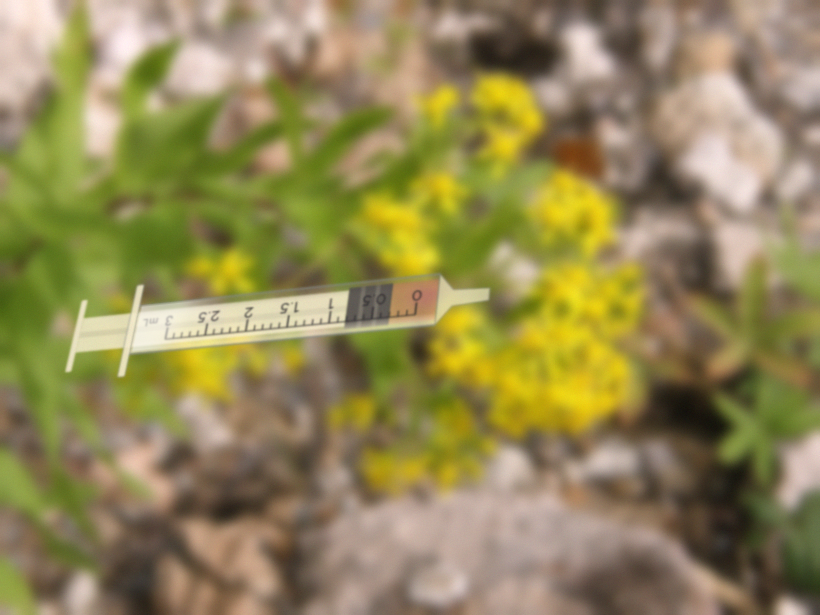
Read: 0.3 (mL)
